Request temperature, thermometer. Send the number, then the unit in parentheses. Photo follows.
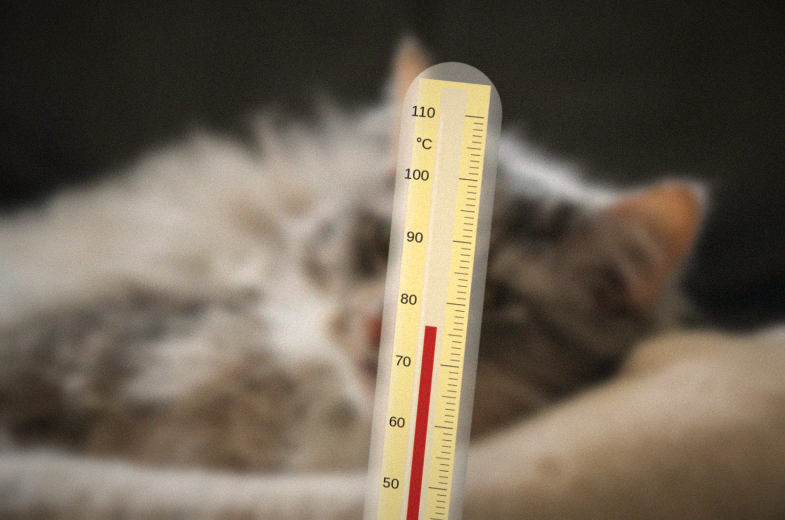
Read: 76 (°C)
